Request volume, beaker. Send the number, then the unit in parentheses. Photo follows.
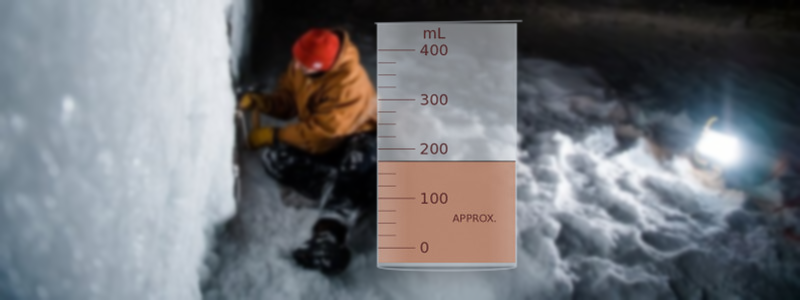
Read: 175 (mL)
